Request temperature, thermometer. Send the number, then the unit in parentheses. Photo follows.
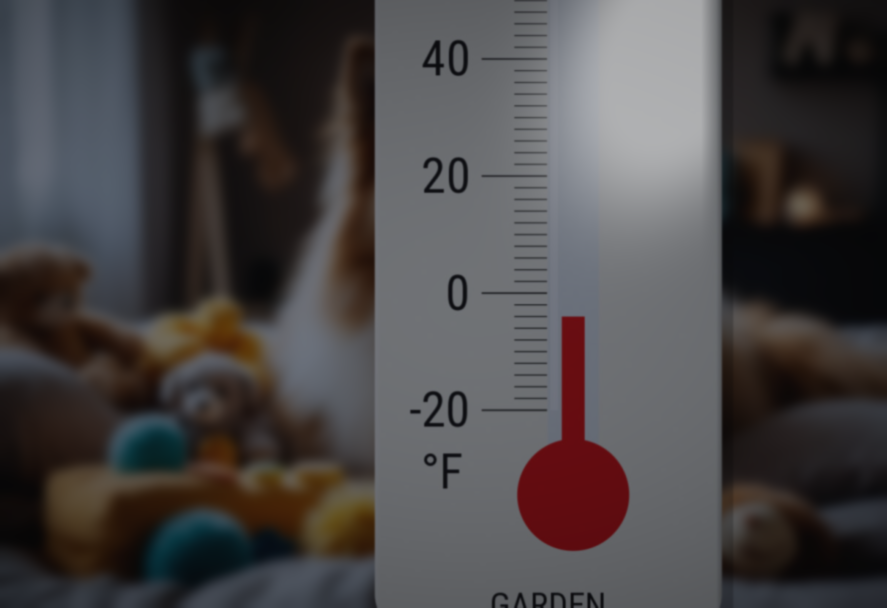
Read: -4 (°F)
